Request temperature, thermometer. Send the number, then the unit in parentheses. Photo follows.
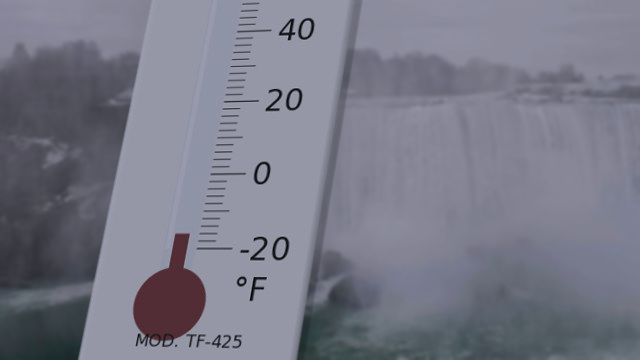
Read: -16 (°F)
